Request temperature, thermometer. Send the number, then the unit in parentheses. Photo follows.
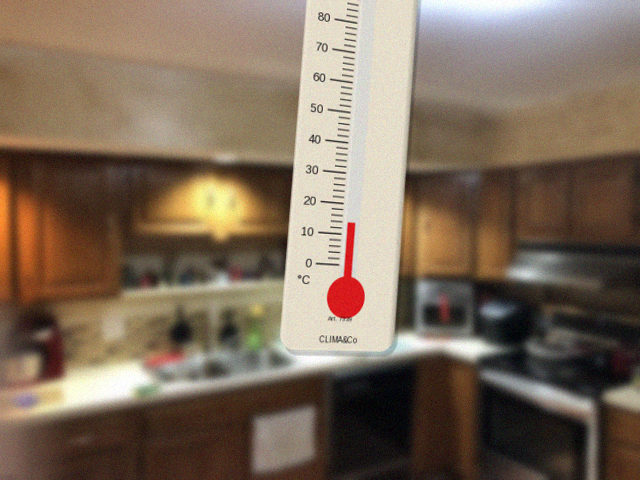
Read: 14 (°C)
